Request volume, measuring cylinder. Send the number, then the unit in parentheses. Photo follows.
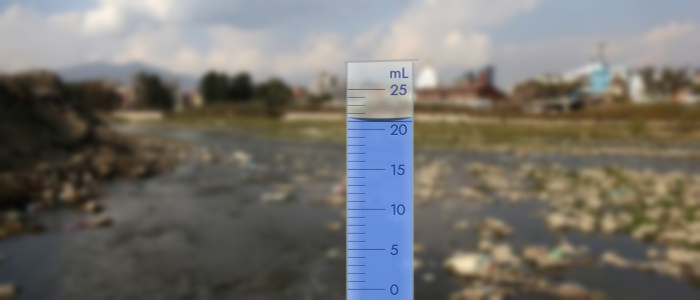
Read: 21 (mL)
